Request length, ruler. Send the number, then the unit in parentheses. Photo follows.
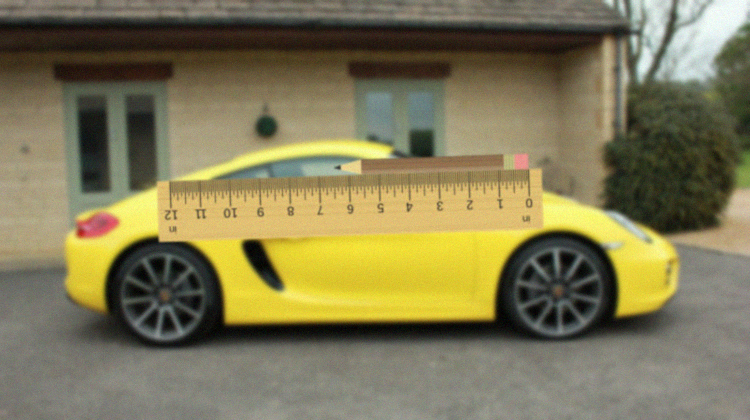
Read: 6.5 (in)
